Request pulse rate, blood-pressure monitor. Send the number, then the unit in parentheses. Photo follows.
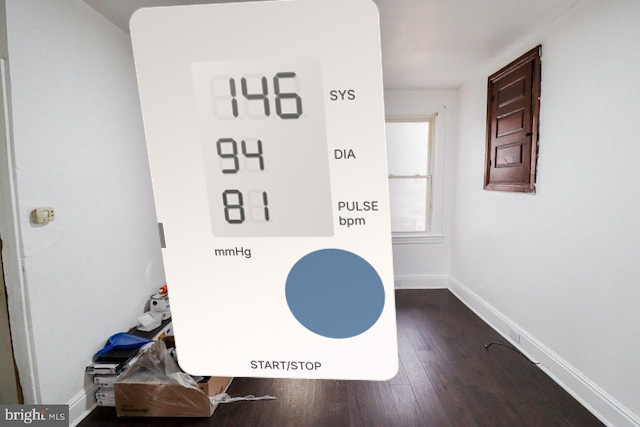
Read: 81 (bpm)
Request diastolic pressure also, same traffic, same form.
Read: 94 (mmHg)
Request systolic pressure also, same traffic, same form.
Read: 146 (mmHg)
